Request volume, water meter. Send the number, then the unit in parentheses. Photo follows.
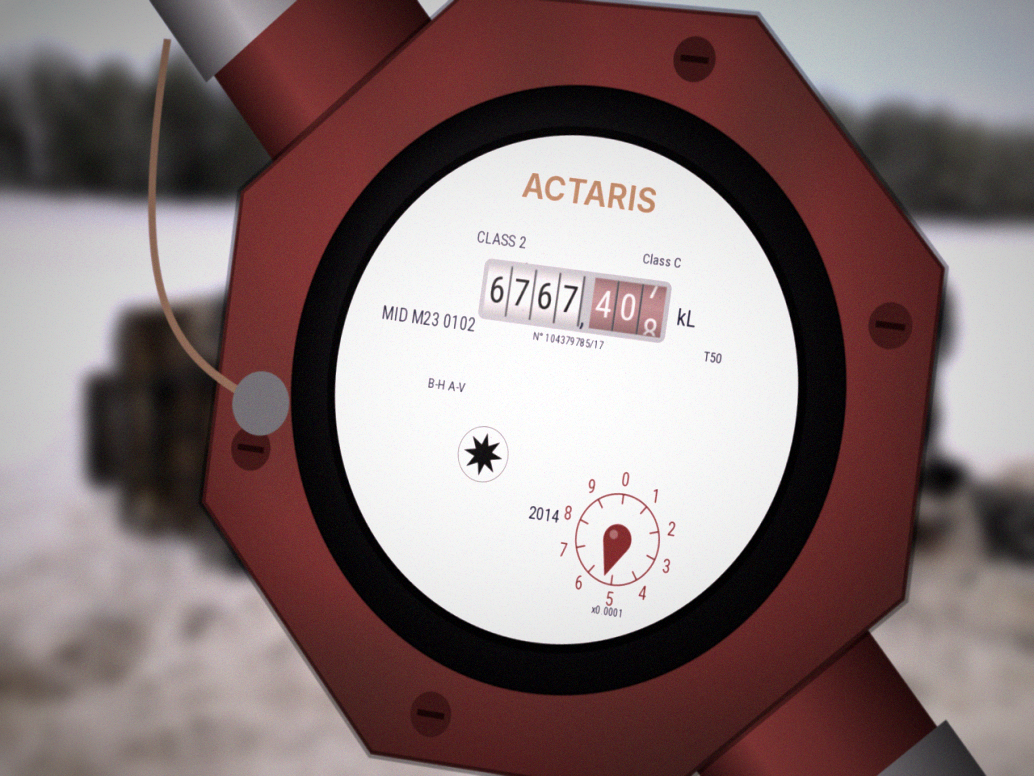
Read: 6767.4075 (kL)
